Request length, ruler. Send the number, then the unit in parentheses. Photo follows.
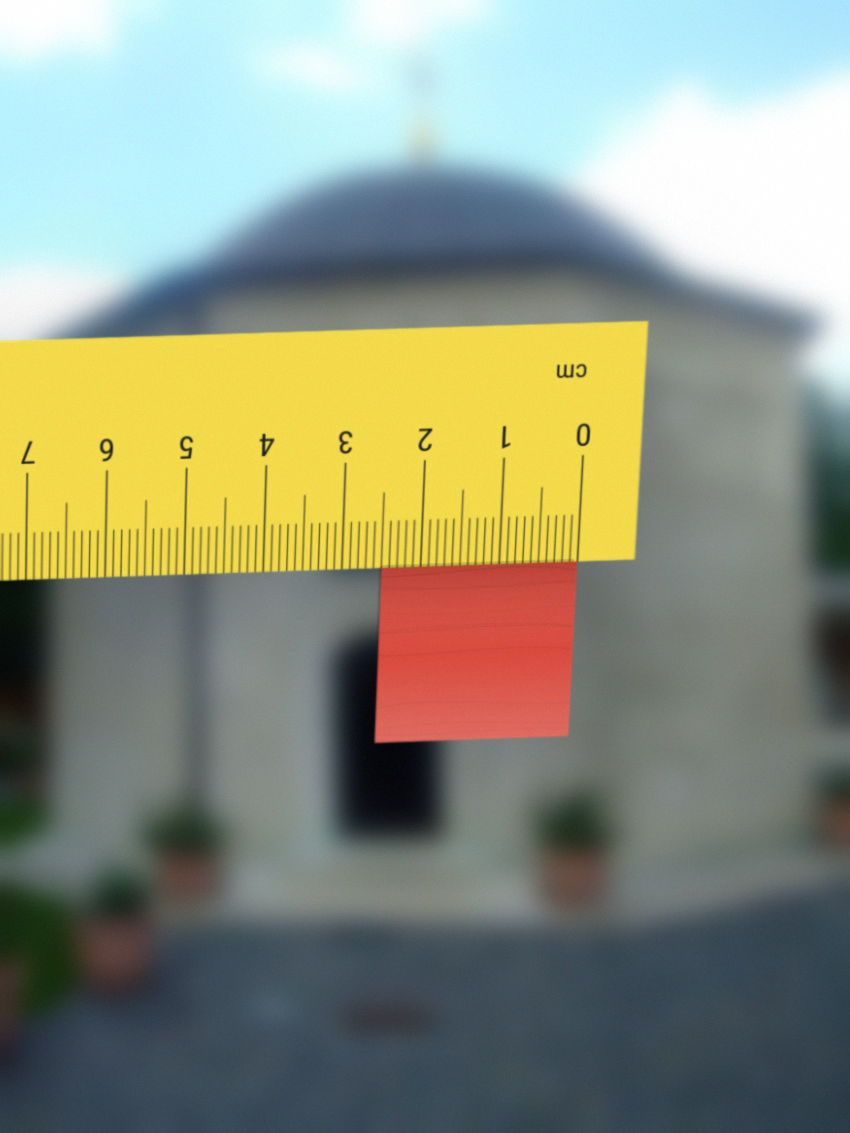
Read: 2.5 (cm)
